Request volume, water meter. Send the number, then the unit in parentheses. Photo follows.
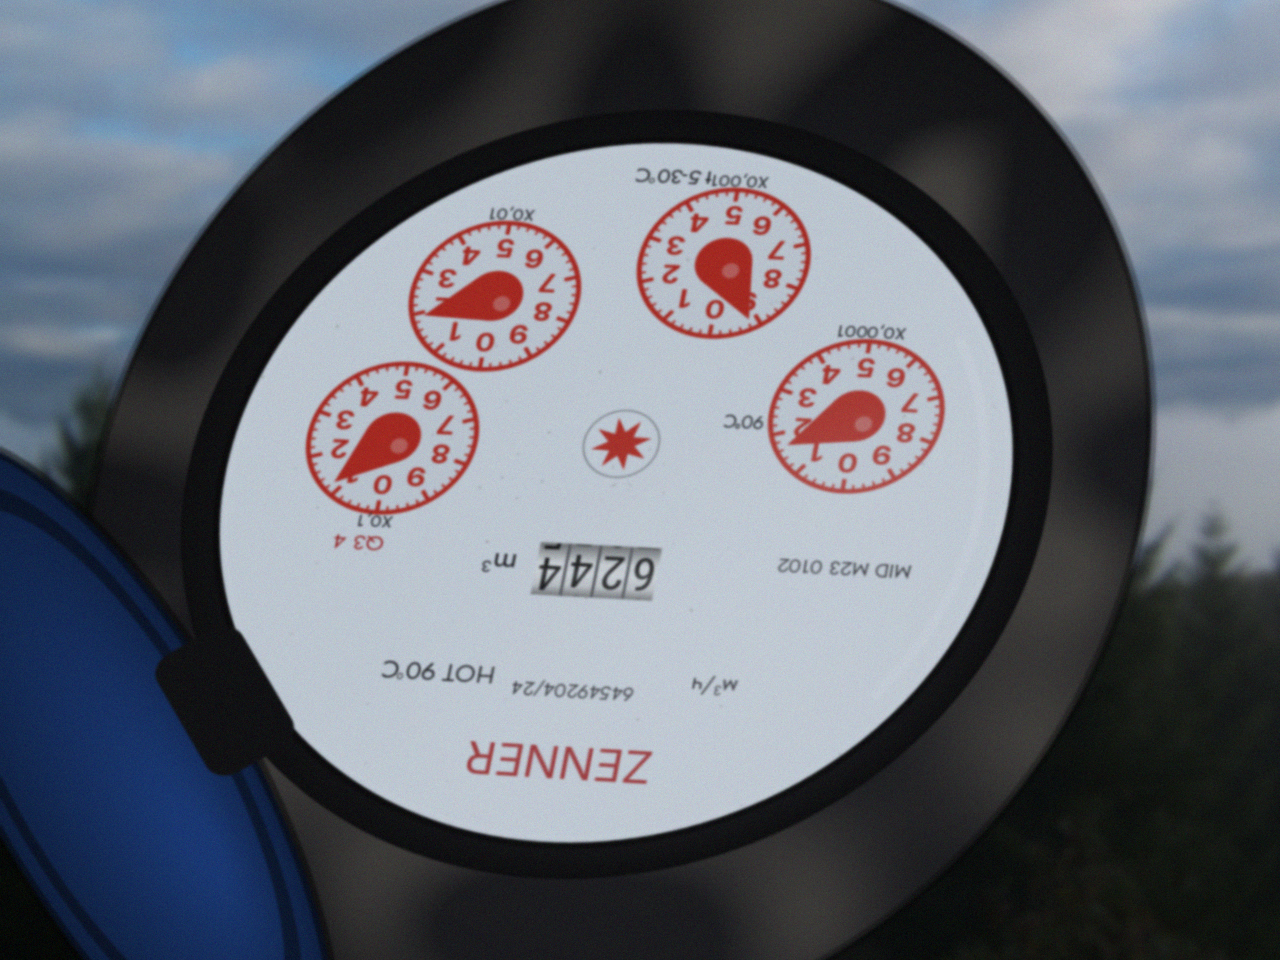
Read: 6244.1191 (m³)
